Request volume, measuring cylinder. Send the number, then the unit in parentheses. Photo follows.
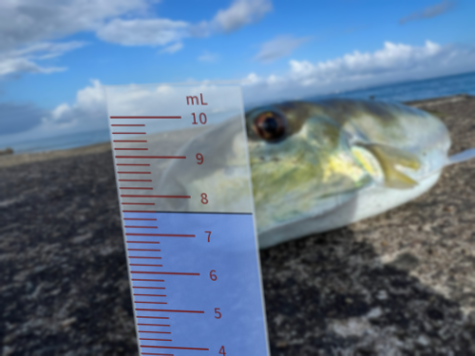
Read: 7.6 (mL)
